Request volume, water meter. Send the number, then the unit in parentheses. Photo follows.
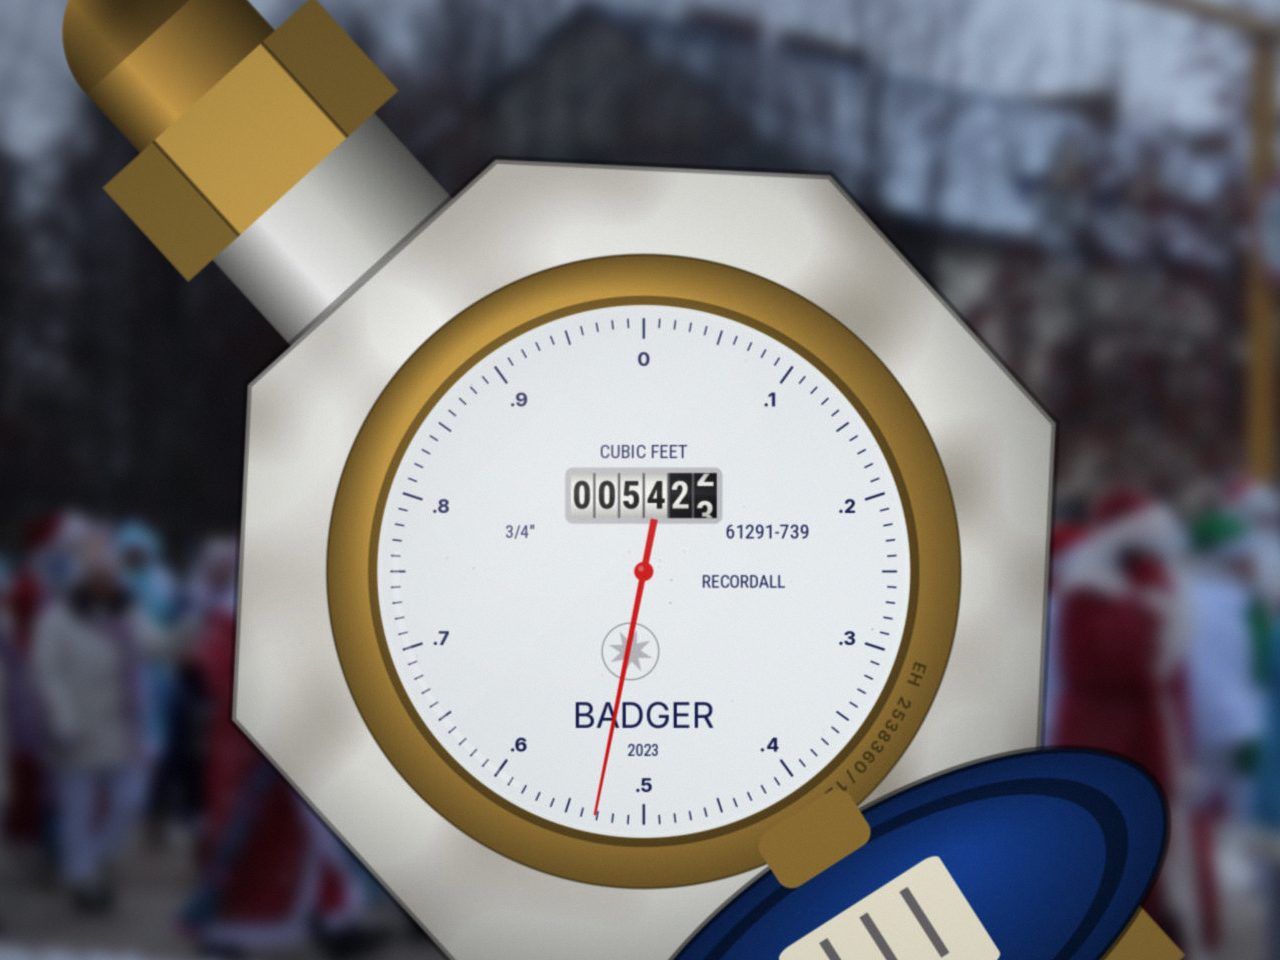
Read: 5422.53 (ft³)
